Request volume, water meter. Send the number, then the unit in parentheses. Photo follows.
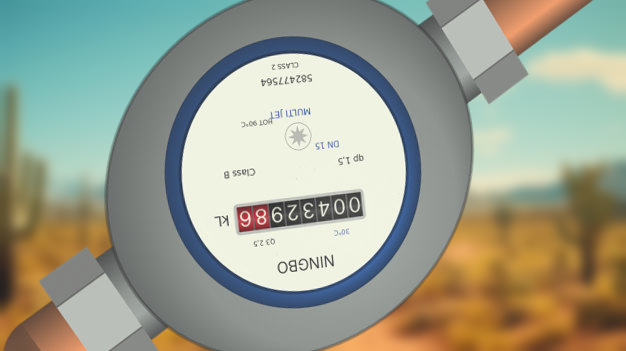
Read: 4329.86 (kL)
